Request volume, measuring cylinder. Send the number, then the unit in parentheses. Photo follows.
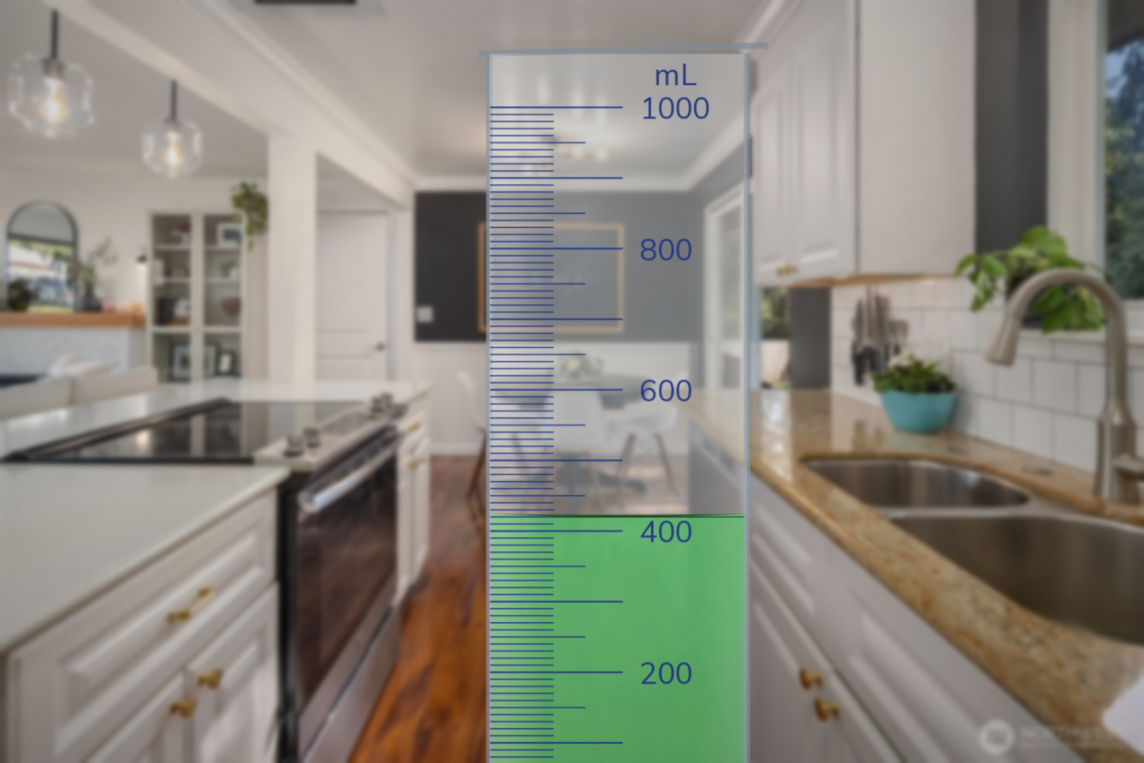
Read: 420 (mL)
